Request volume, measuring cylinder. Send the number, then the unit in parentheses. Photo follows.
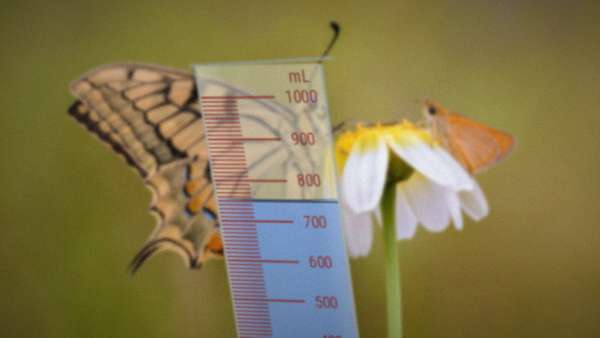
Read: 750 (mL)
